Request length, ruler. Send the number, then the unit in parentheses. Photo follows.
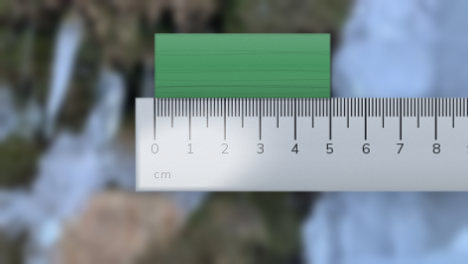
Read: 5 (cm)
